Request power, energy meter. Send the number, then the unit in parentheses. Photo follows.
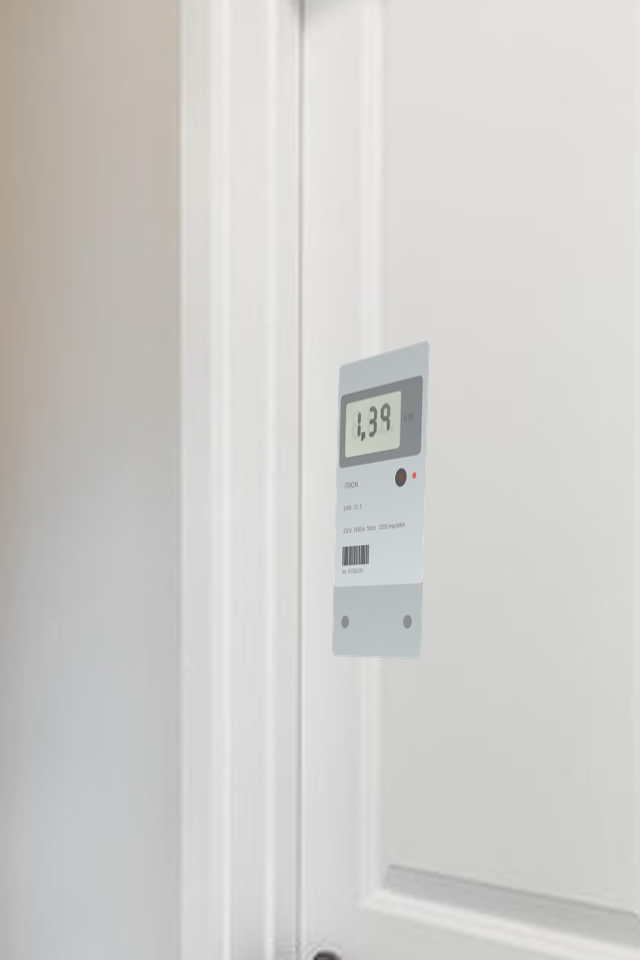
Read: 1.39 (kW)
